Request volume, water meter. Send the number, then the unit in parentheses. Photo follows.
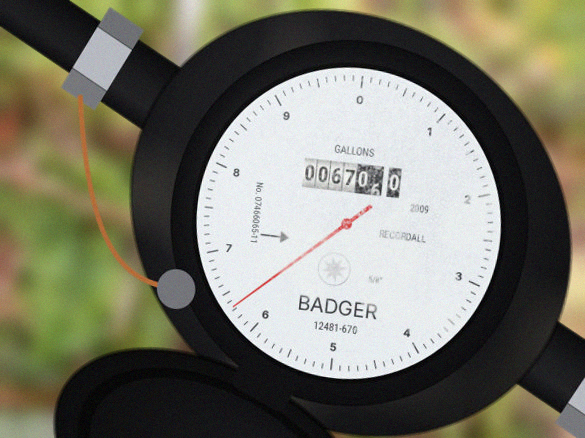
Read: 67056.3 (gal)
